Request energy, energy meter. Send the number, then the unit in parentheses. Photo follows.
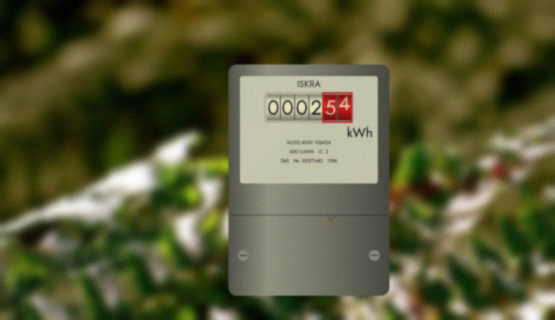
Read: 2.54 (kWh)
